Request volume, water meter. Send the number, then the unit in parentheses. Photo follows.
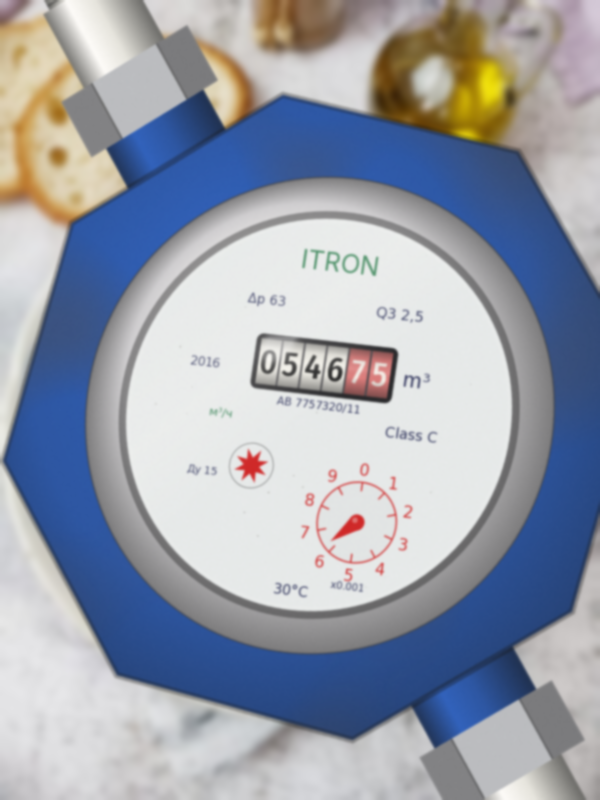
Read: 546.756 (m³)
